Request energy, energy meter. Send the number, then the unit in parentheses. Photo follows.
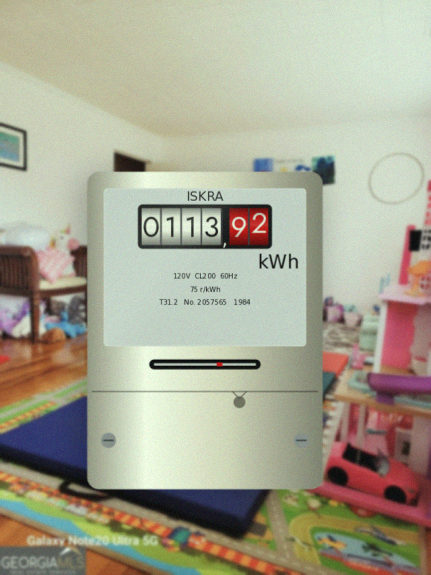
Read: 113.92 (kWh)
